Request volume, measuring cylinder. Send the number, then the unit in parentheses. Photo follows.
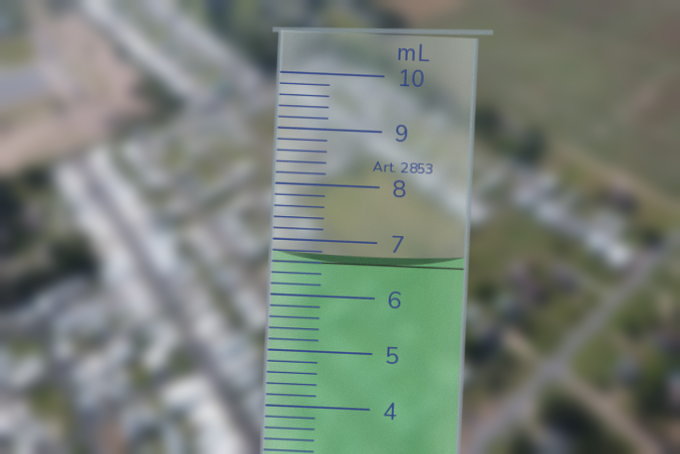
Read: 6.6 (mL)
